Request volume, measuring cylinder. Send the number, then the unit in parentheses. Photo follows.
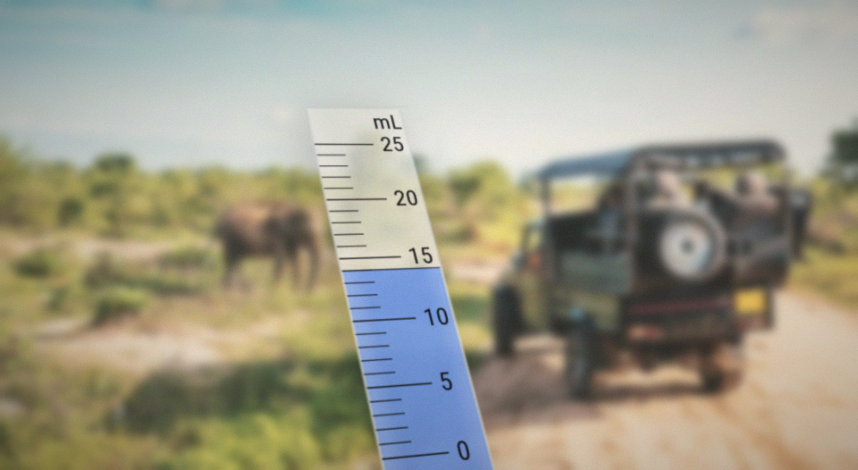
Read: 14 (mL)
